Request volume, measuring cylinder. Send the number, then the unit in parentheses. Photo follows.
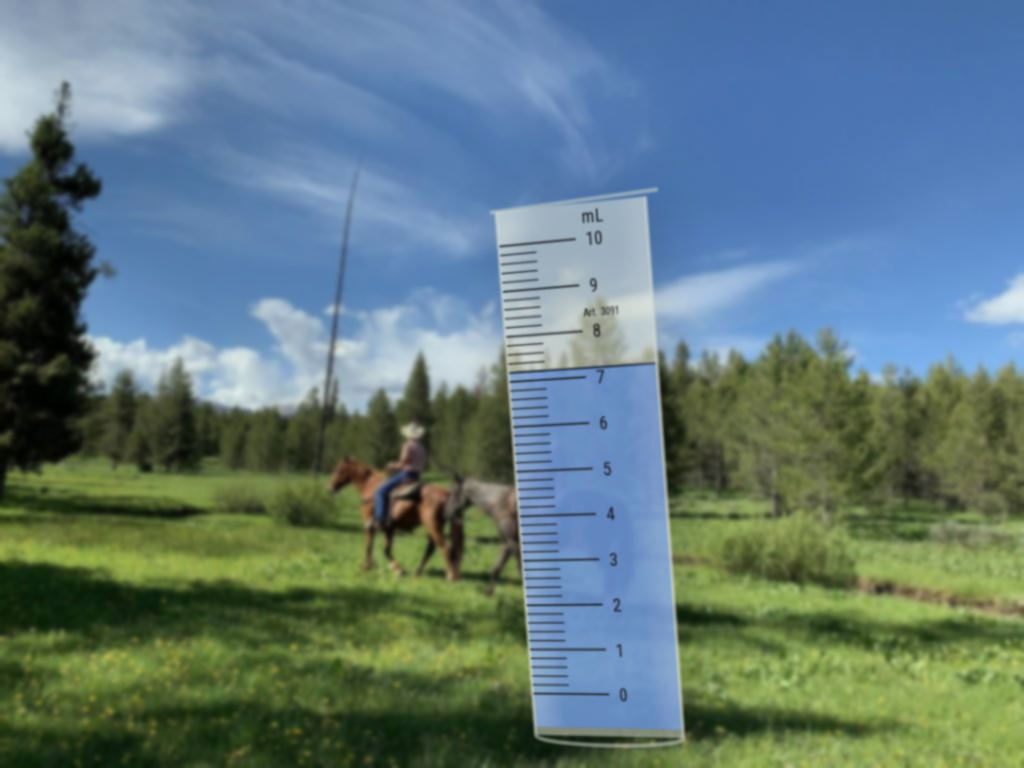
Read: 7.2 (mL)
